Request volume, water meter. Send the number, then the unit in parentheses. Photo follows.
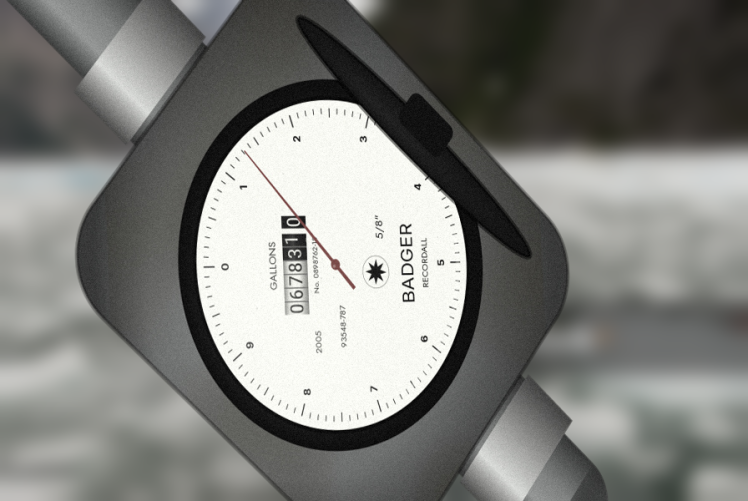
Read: 678311.3 (gal)
